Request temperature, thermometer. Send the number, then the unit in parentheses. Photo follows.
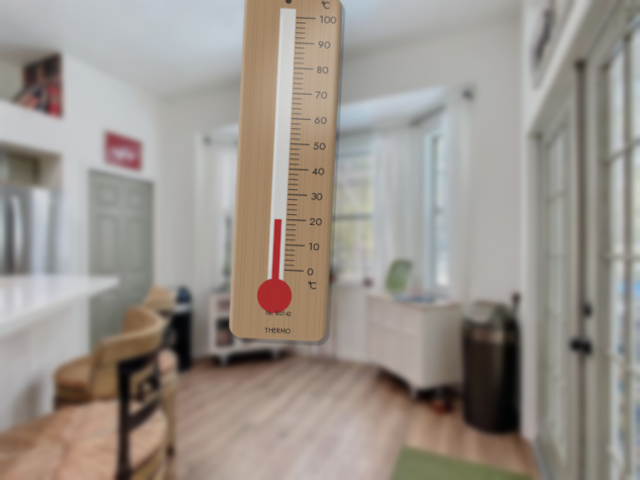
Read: 20 (°C)
